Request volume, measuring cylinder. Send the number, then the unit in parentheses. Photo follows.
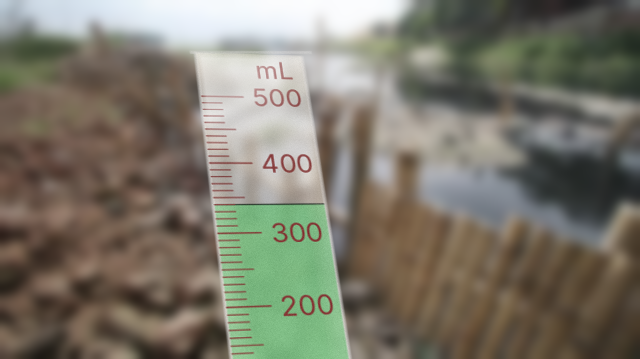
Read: 340 (mL)
